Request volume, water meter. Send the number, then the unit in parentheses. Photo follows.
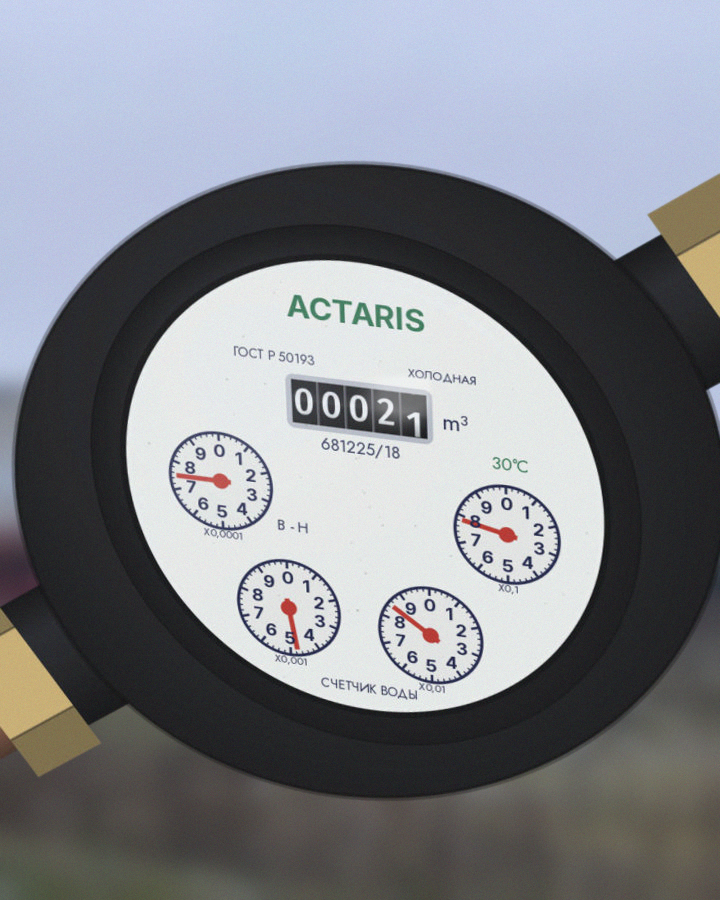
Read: 20.7847 (m³)
